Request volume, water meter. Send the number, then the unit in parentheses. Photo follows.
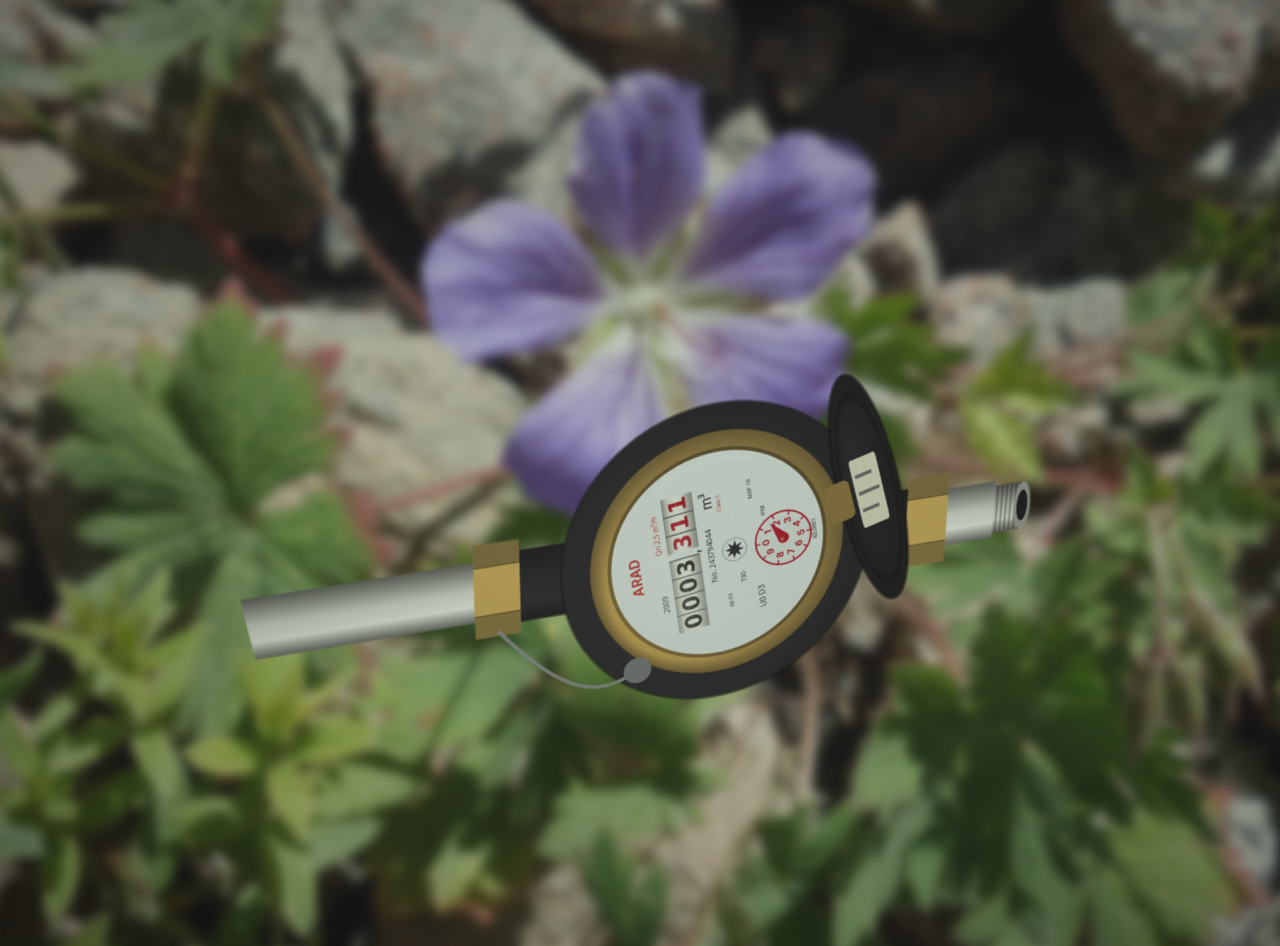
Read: 3.3111 (m³)
